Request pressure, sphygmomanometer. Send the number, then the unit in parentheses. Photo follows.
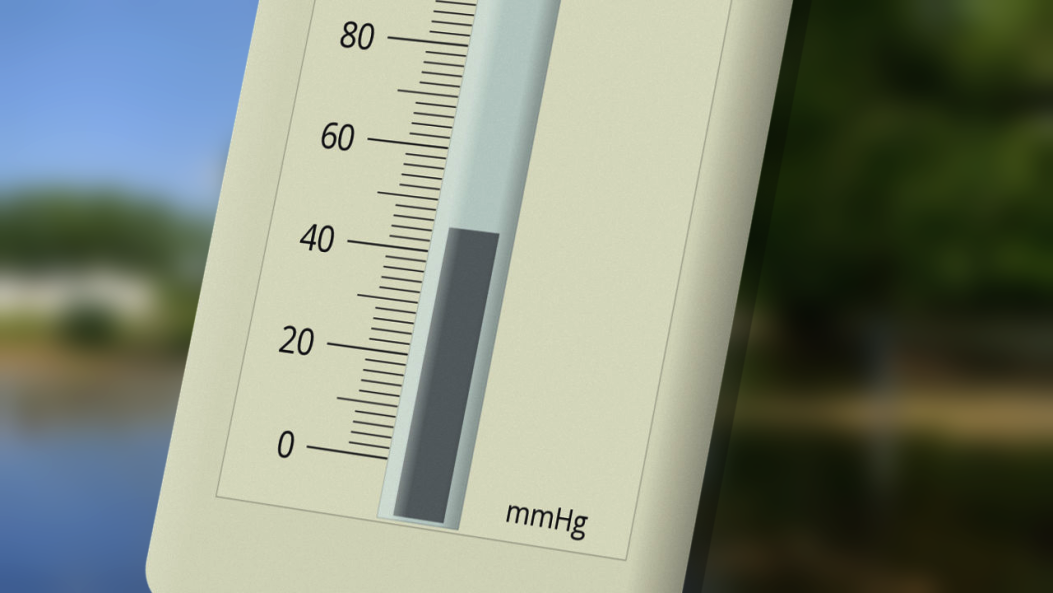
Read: 45 (mmHg)
